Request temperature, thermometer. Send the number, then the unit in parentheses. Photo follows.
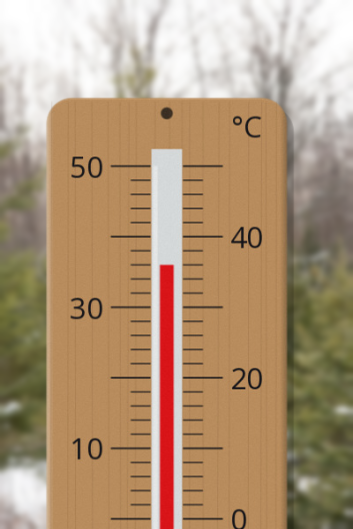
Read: 36 (°C)
